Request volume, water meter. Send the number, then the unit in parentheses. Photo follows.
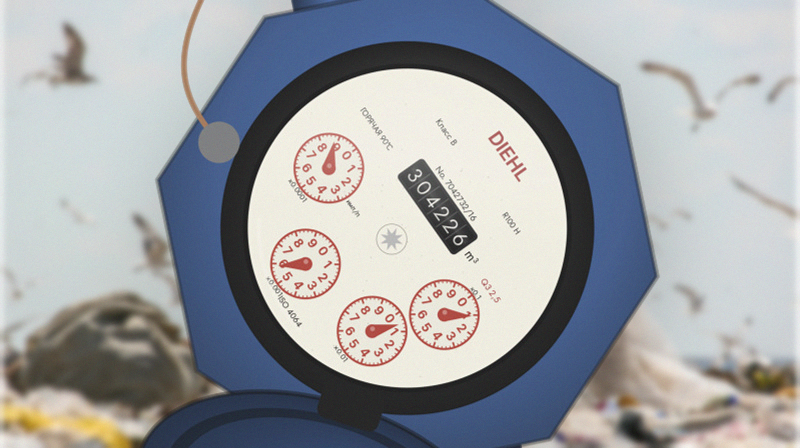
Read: 304226.1058 (m³)
